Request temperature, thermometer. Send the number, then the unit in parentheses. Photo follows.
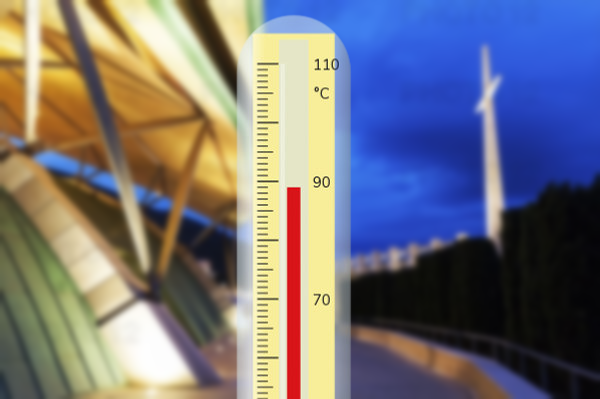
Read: 89 (°C)
